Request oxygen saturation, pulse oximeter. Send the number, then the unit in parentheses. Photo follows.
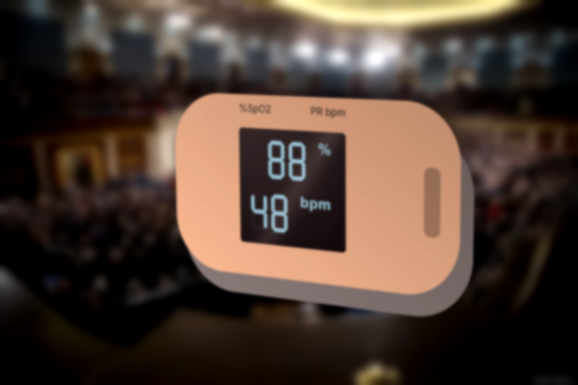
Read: 88 (%)
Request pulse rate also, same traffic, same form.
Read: 48 (bpm)
